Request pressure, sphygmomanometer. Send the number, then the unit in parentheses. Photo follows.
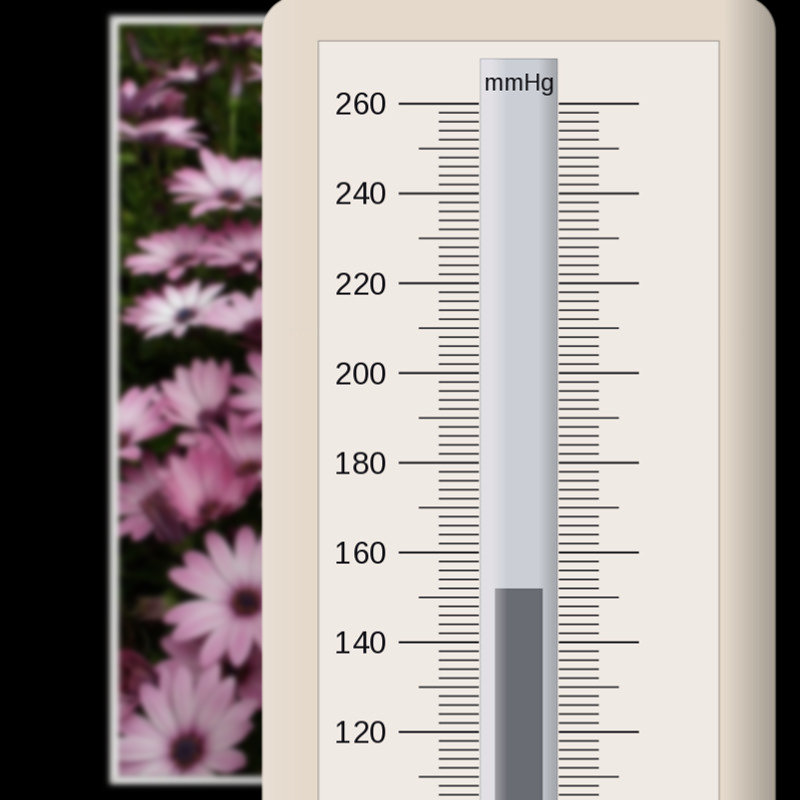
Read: 152 (mmHg)
